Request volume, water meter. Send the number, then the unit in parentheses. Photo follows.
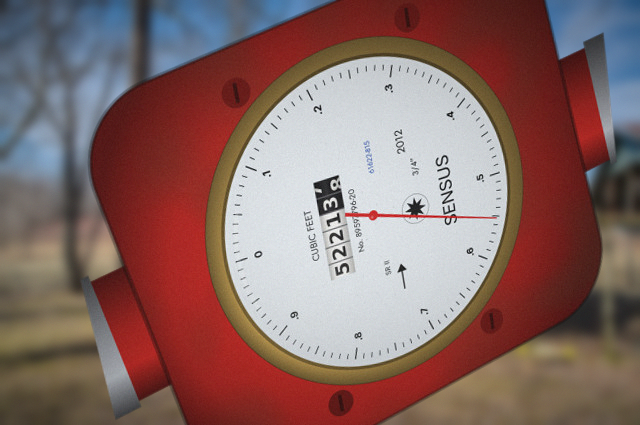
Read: 522137.55 (ft³)
